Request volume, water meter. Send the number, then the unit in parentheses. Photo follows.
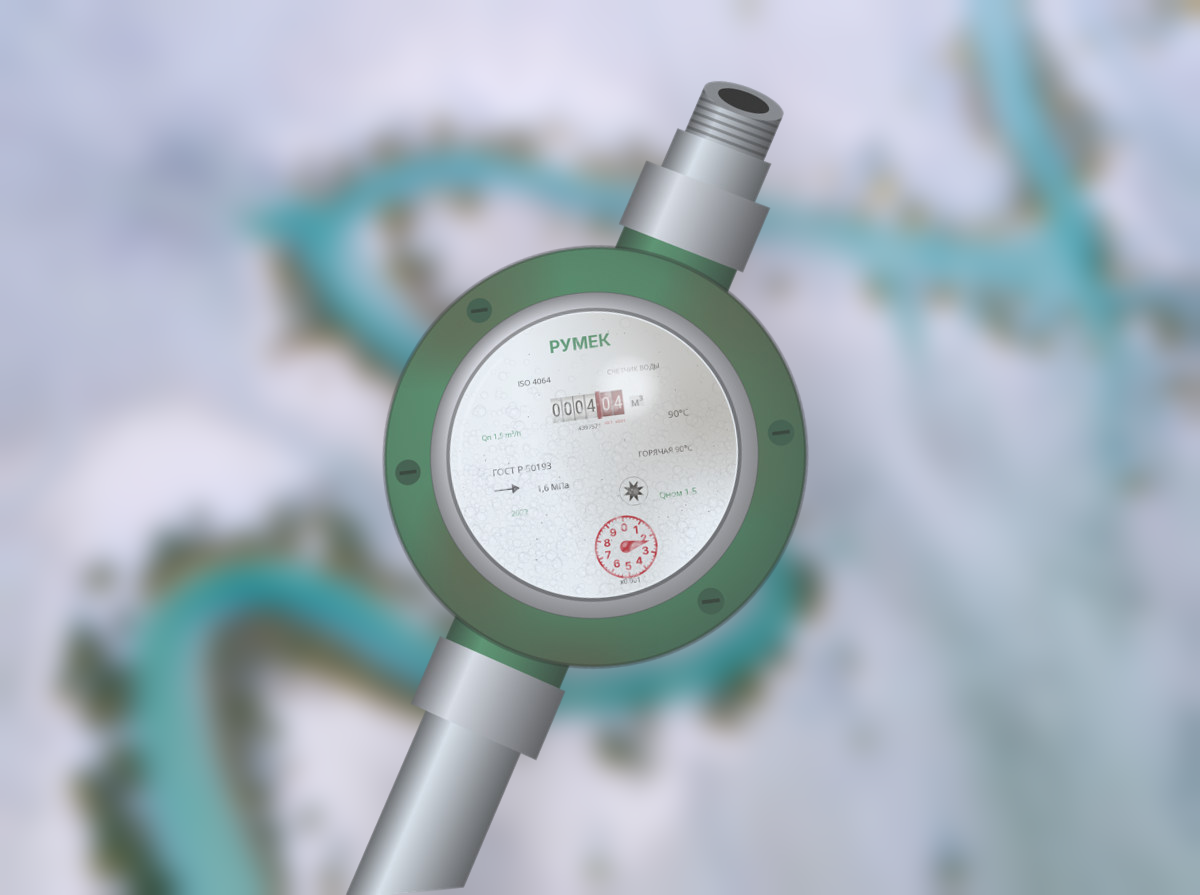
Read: 4.042 (m³)
